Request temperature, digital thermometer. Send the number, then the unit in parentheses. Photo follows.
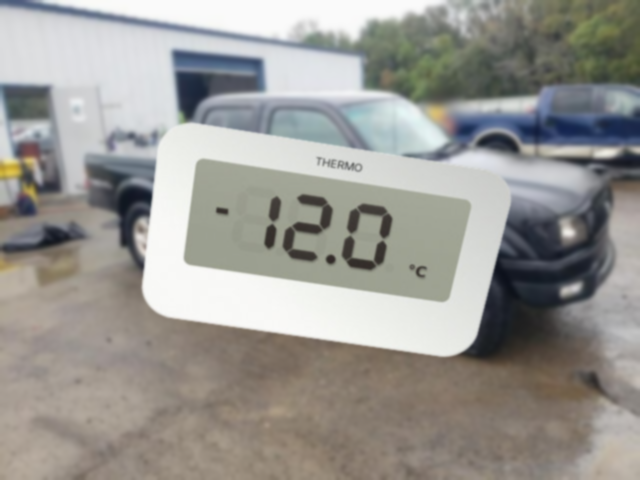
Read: -12.0 (°C)
